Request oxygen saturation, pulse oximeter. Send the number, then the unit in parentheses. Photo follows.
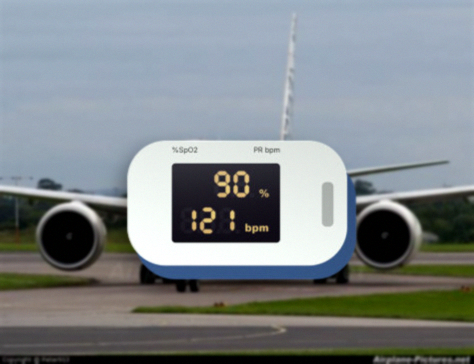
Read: 90 (%)
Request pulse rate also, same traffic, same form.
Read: 121 (bpm)
